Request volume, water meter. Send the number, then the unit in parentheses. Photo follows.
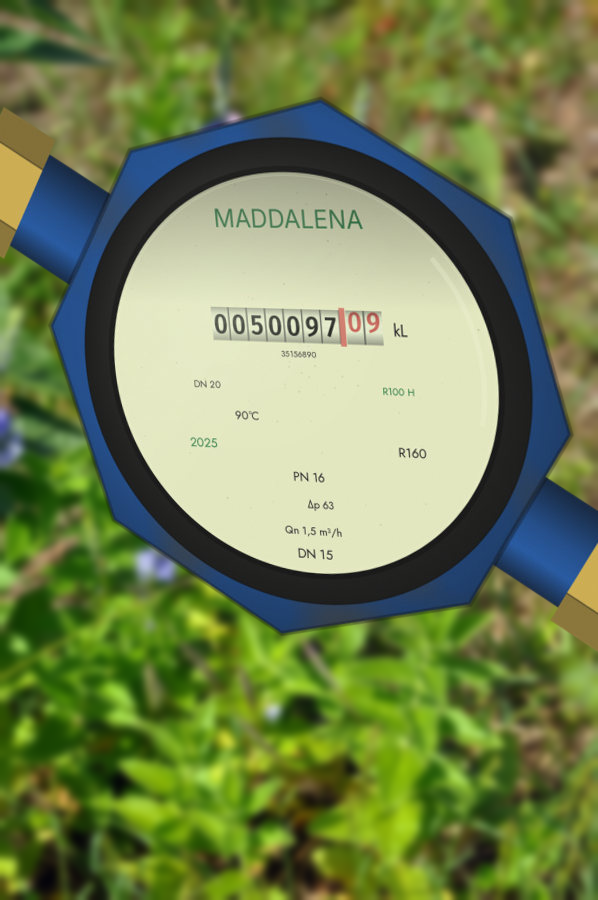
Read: 50097.09 (kL)
